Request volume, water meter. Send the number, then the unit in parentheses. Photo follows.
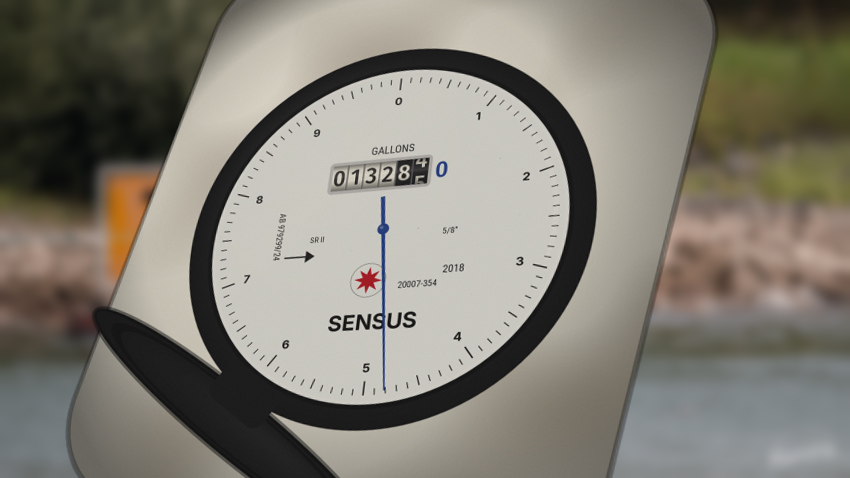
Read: 132844.8 (gal)
